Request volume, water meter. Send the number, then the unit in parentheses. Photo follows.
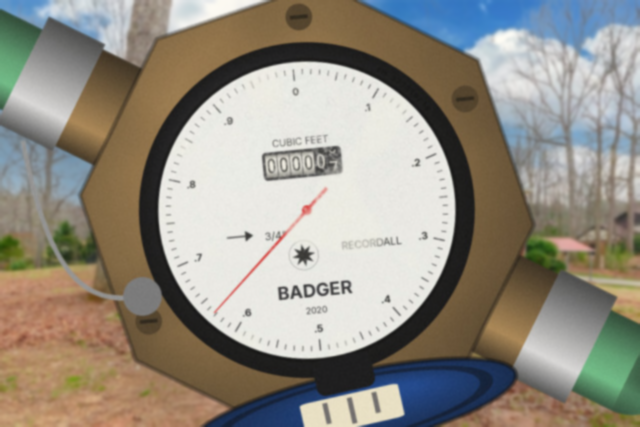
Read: 6.63 (ft³)
